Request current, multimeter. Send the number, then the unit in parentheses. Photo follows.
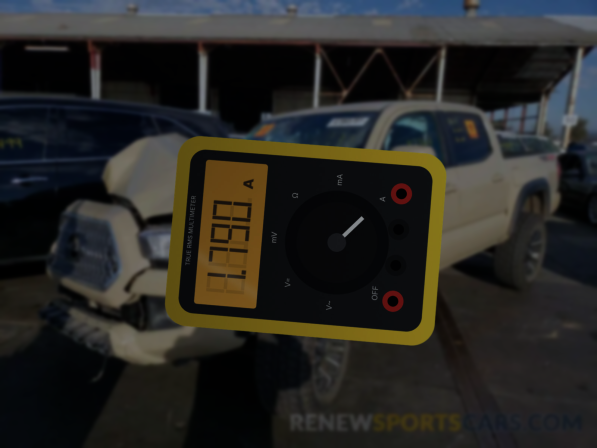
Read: 1.790 (A)
